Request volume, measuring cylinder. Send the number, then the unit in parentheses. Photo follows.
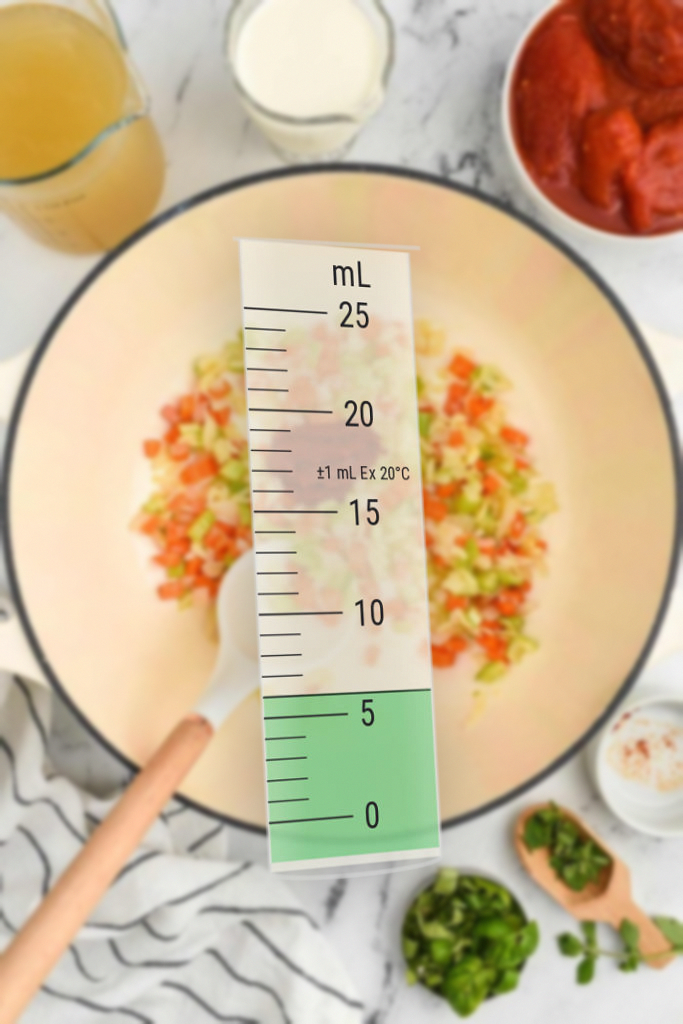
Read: 6 (mL)
